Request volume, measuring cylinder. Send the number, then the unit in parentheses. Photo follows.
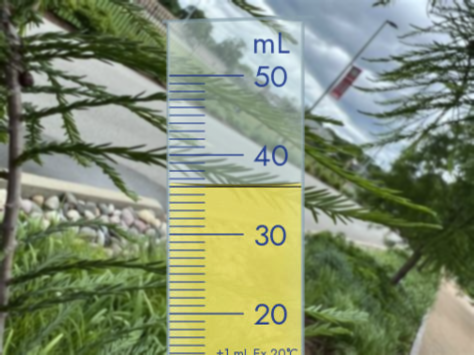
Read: 36 (mL)
